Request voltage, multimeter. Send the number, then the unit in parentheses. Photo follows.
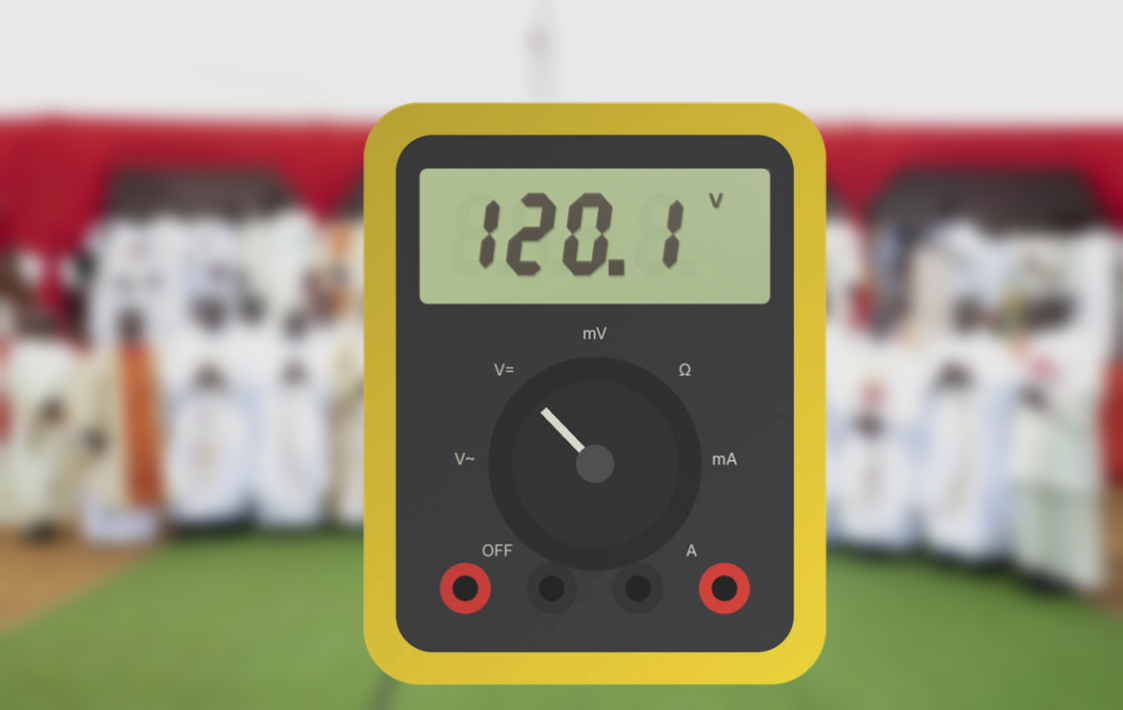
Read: 120.1 (V)
